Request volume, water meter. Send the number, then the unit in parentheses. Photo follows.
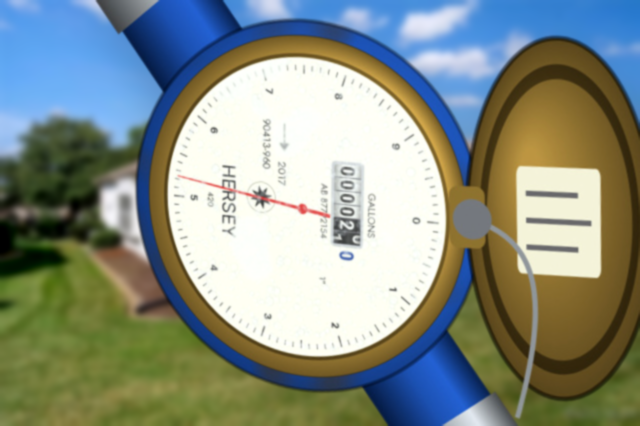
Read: 205.2 (gal)
